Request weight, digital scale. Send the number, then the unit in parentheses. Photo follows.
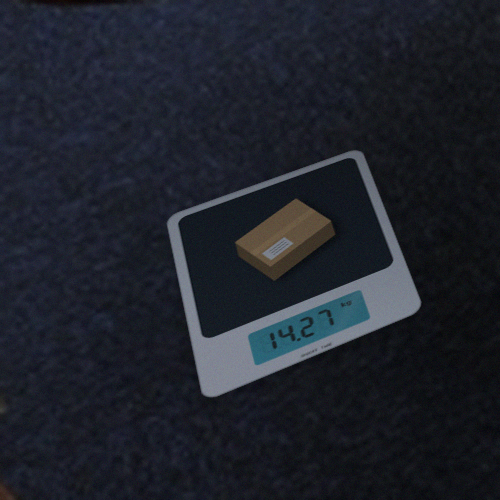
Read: 14.27 (kg)
